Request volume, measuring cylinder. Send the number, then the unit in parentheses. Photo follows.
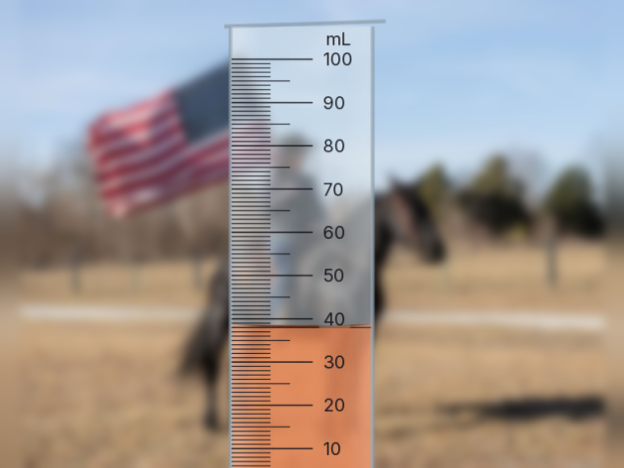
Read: 38 (mL)
